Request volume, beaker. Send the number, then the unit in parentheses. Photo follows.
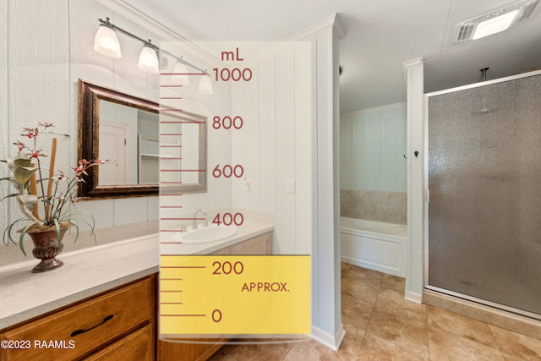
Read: 250 (mL)
